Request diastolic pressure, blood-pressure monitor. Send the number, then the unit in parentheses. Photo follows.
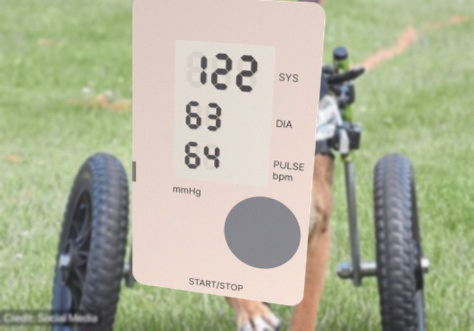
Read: 63 (mmHg)
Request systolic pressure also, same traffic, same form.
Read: 122 (mmHg)
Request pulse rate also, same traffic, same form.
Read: 64 (bpm)
